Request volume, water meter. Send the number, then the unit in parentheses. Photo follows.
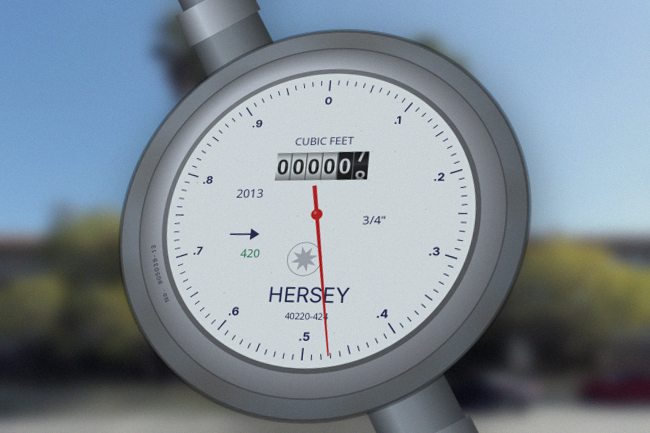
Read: 7.47 (ft³)
